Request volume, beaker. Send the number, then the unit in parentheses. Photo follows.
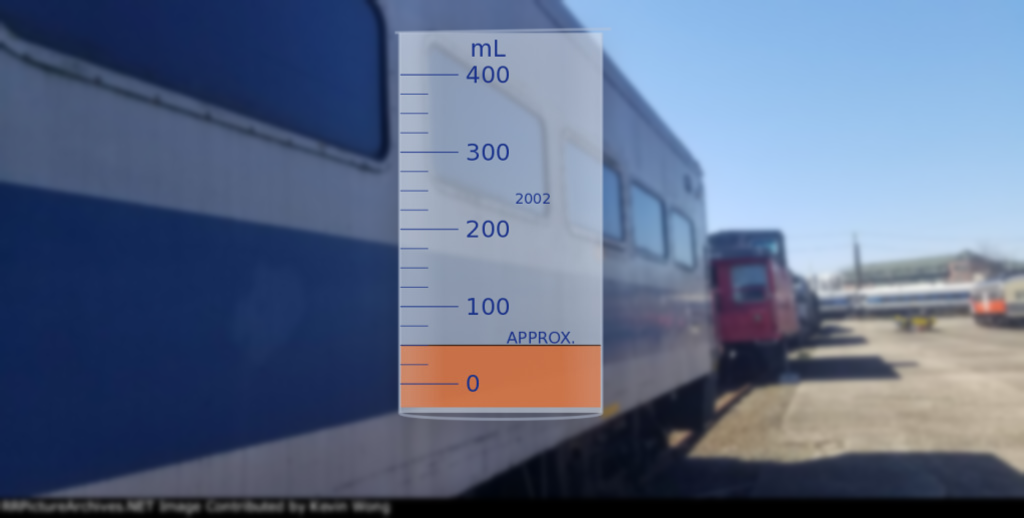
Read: 50 (mL)
